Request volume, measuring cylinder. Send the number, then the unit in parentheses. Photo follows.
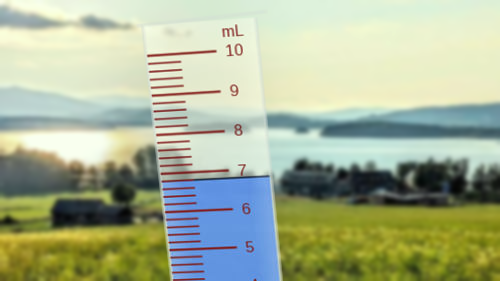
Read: 6.8 (mL)
